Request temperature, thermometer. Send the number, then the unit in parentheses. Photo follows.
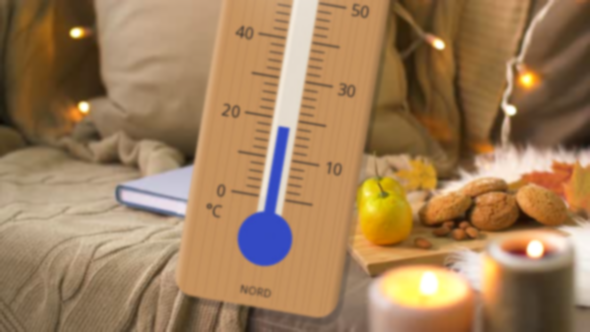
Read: 18 (°C)
